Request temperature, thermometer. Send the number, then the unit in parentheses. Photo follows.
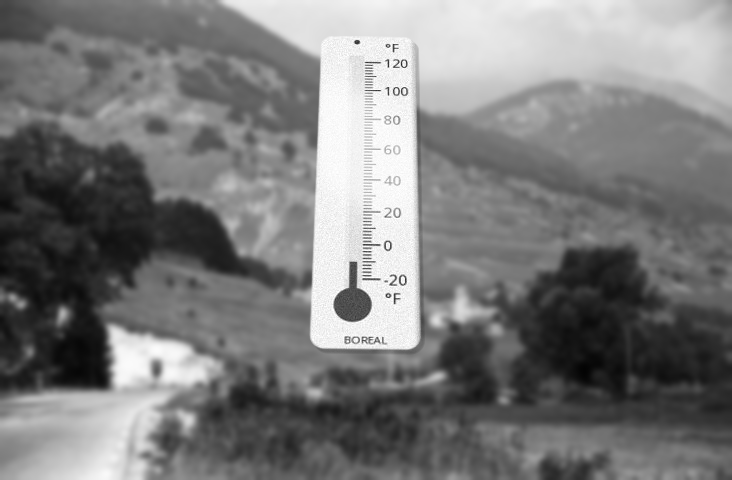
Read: -10 (°F)
